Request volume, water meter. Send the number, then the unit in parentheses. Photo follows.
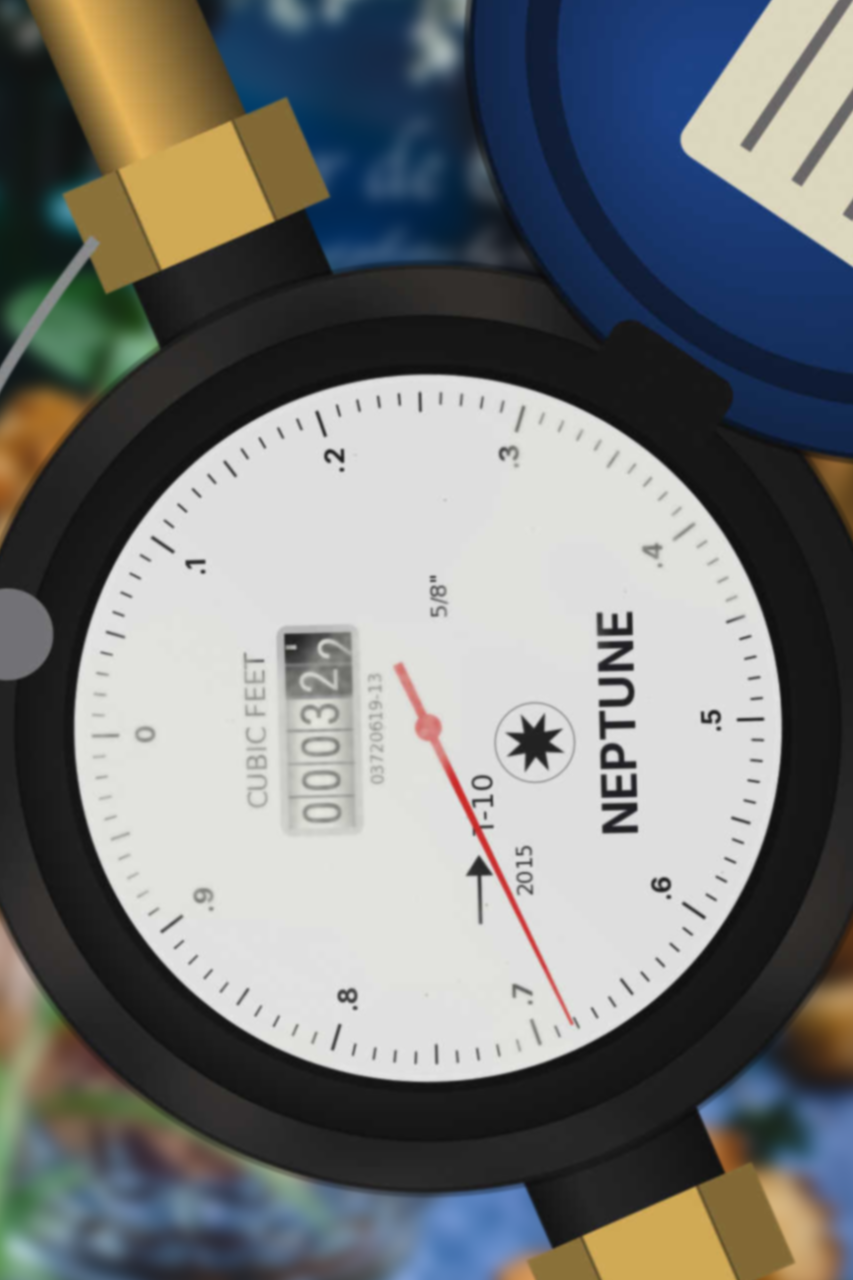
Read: 321.68 (ft³)
